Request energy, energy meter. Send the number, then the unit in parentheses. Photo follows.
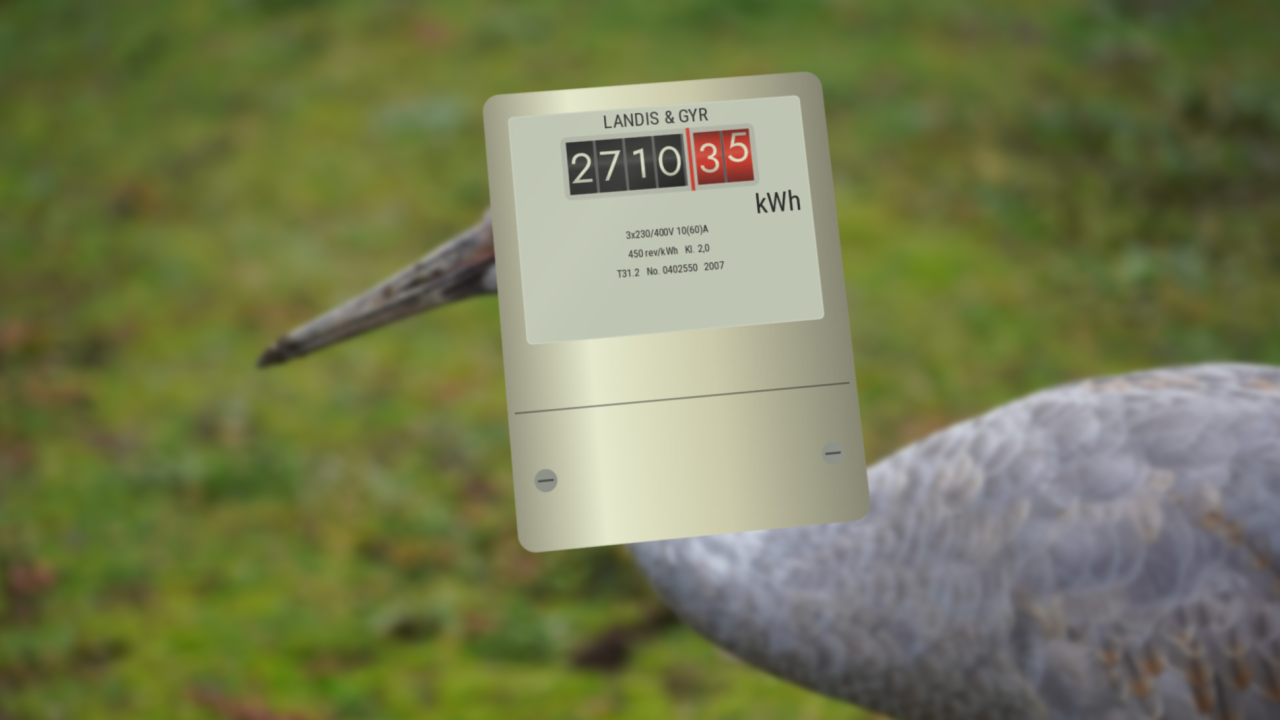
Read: 2710.35 (kWh)
